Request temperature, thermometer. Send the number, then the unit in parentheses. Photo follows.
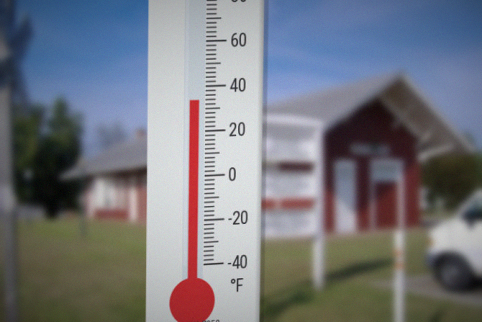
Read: 34 (°F)
